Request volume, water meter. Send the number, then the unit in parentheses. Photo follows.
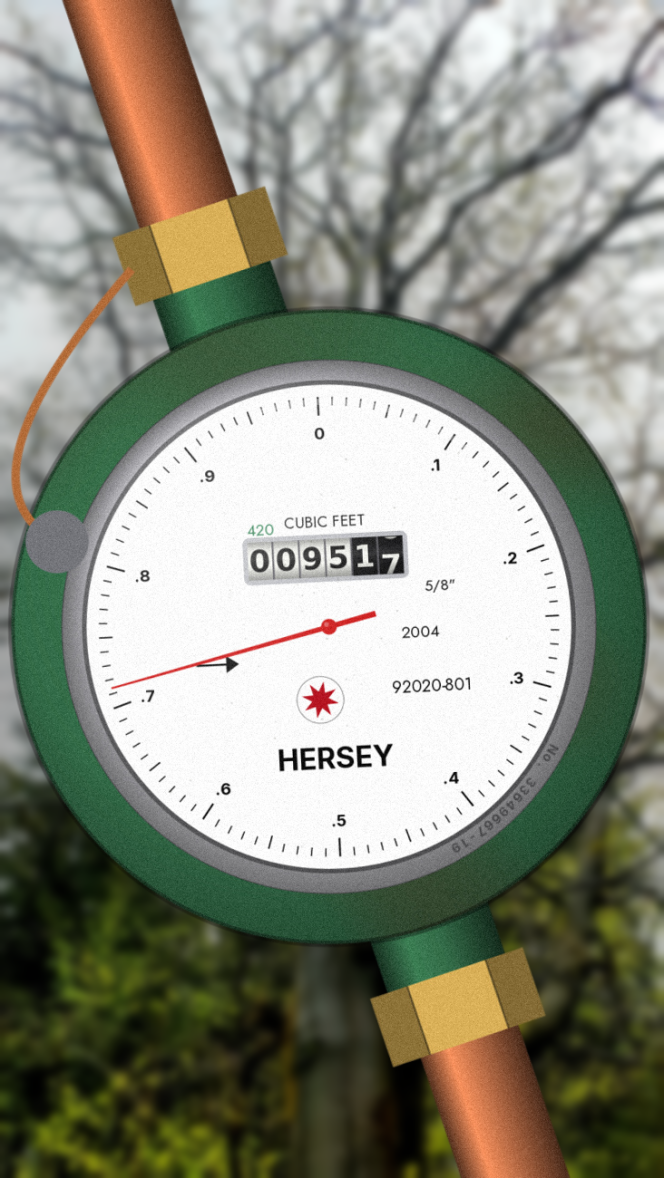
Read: 9516.71 (ft³)
